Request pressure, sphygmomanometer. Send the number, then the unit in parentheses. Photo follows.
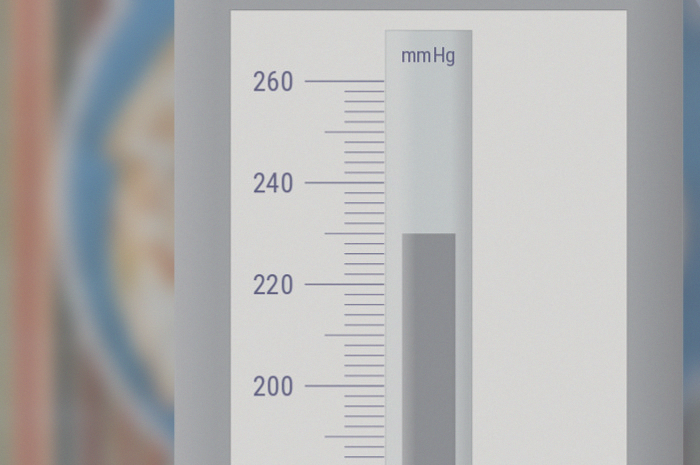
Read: 230 (mmHg)
